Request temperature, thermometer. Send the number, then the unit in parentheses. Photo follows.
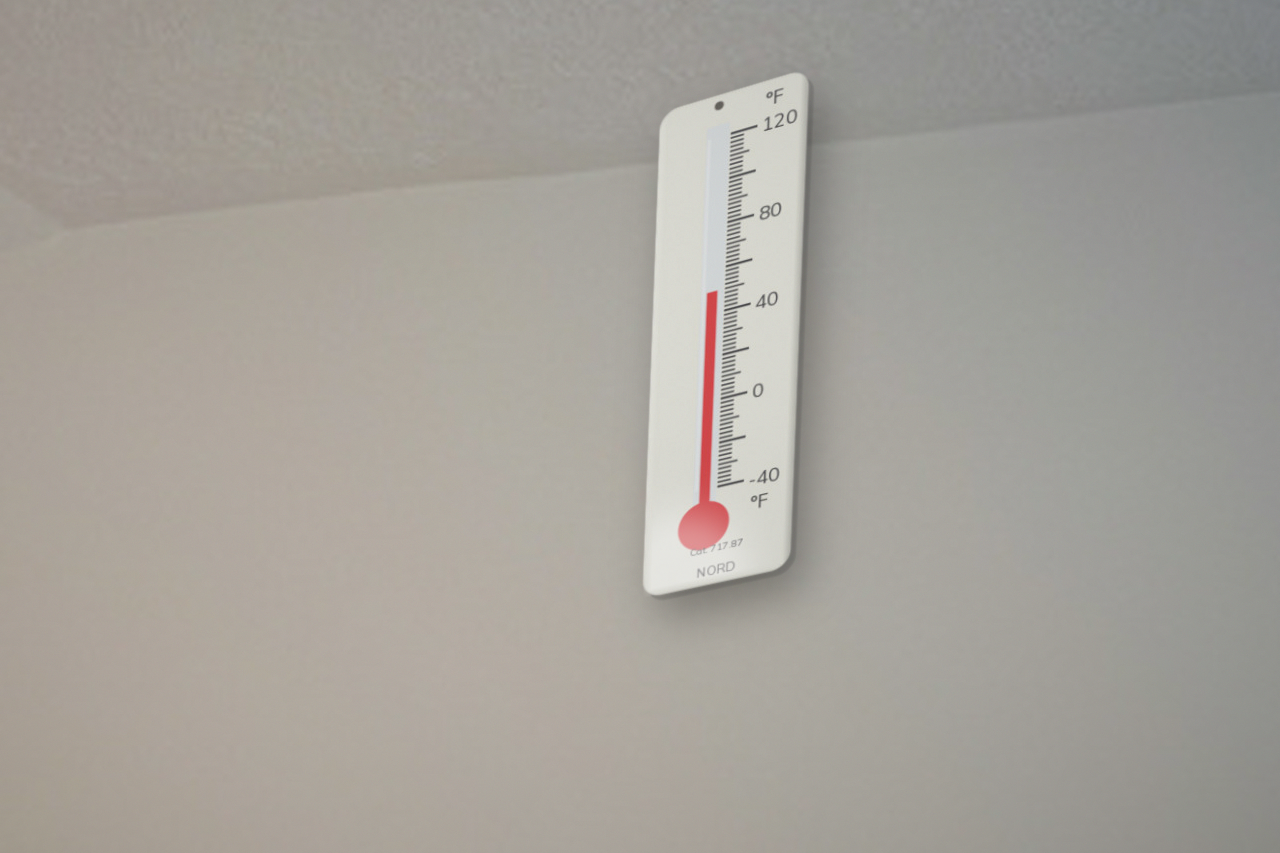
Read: 50 (°F)
